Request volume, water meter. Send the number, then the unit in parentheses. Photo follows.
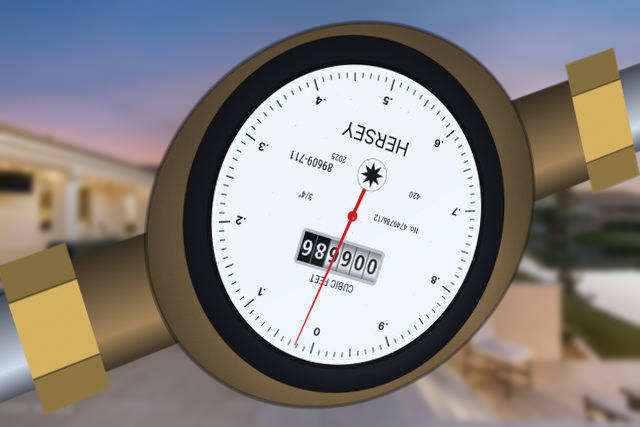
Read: 6686.02 (ft³)
